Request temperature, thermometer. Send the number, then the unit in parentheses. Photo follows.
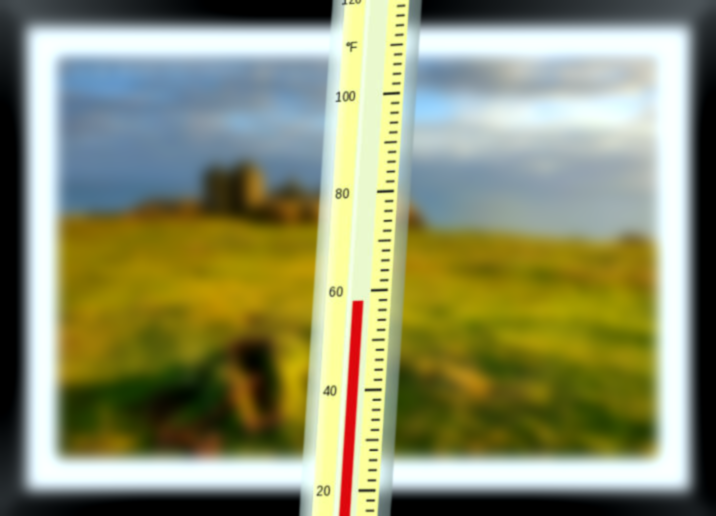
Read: 58 (°F)
